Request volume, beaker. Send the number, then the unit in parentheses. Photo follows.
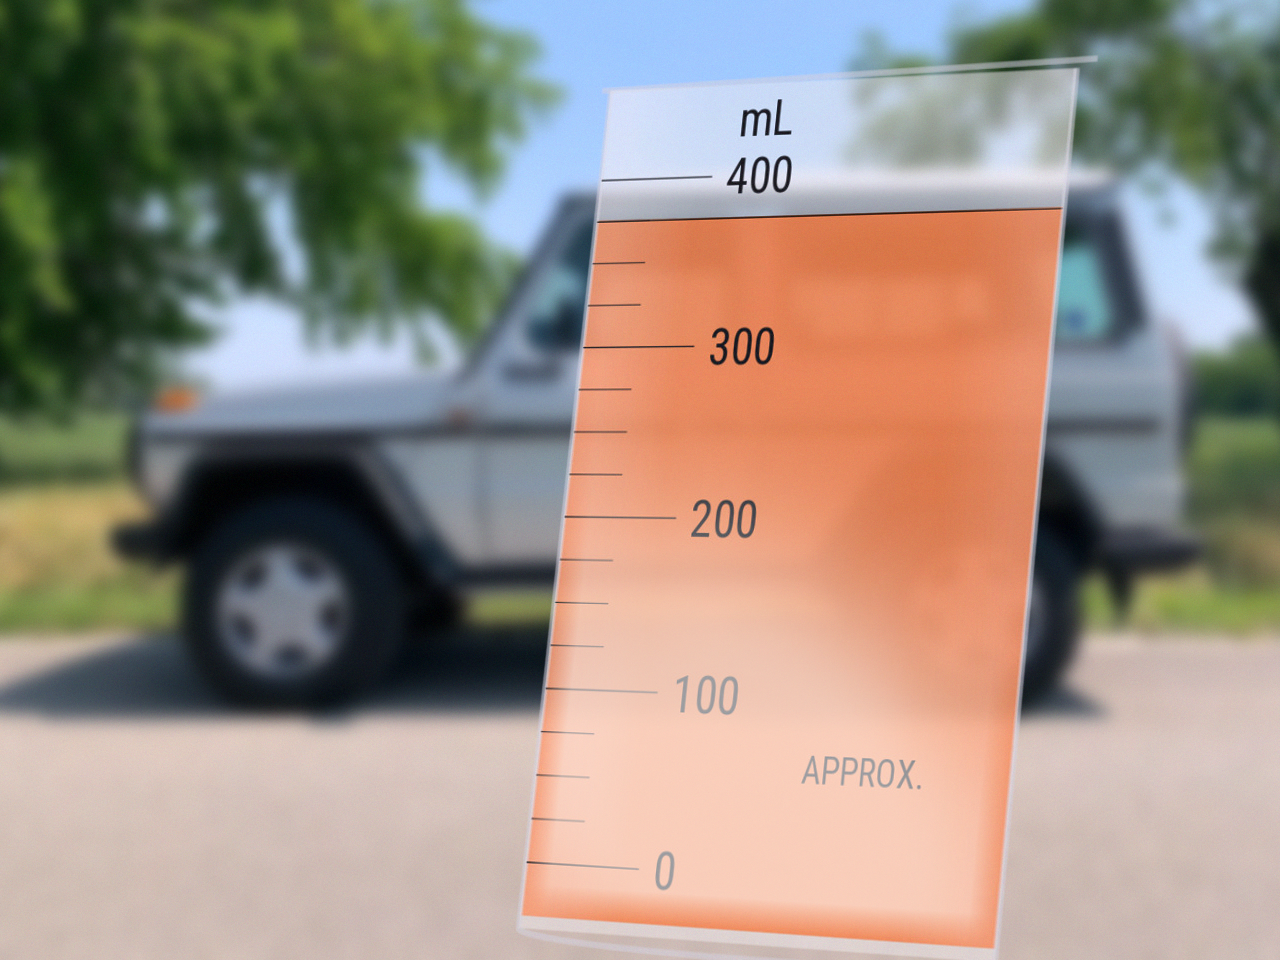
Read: 375 (mL)
